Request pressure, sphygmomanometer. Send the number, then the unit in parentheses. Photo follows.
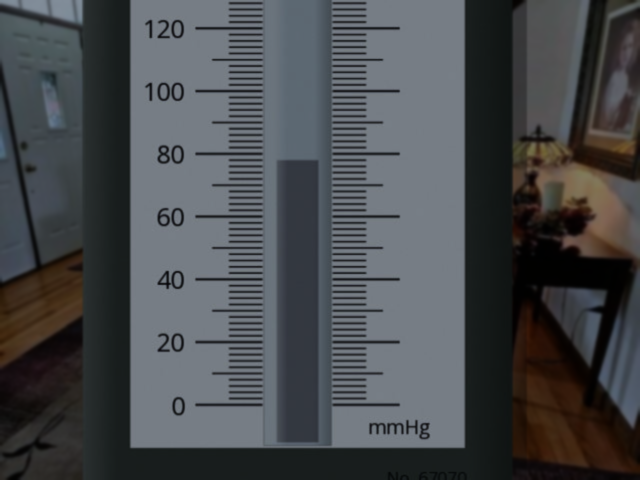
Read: 78 (mmHg)
